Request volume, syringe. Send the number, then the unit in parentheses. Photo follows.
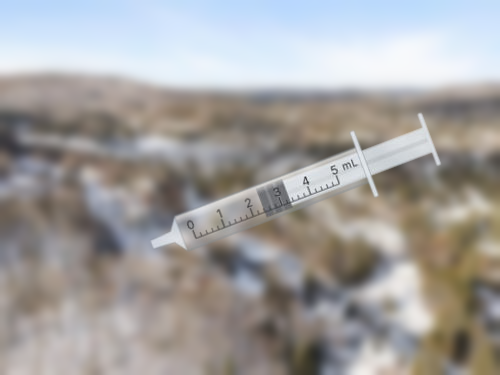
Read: 2.4 (mL)
